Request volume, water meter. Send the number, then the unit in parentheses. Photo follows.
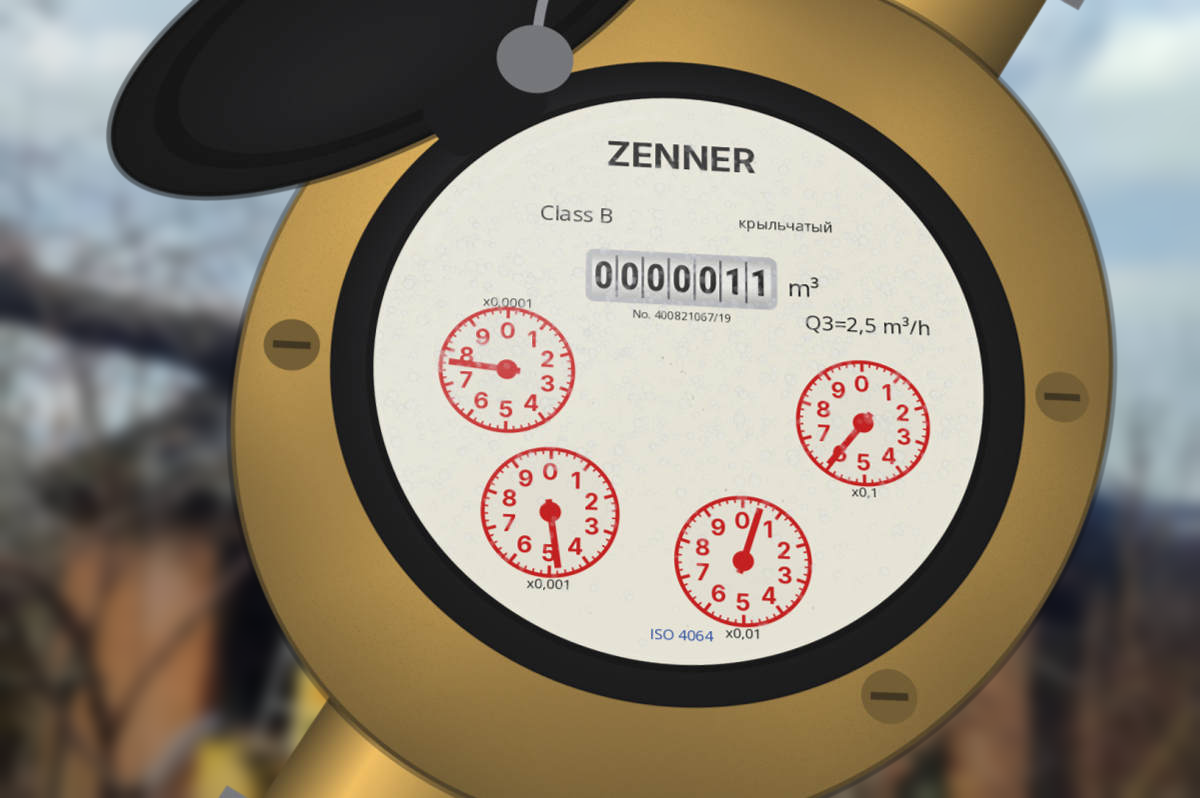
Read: 11.6047 (m³)
